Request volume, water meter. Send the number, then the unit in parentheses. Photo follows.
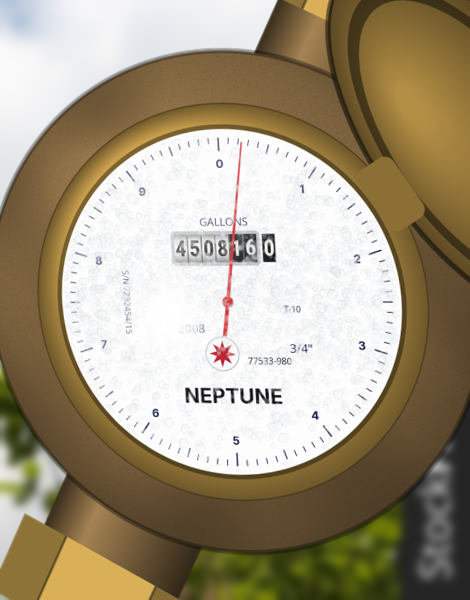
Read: 4508160.2 (gal)
